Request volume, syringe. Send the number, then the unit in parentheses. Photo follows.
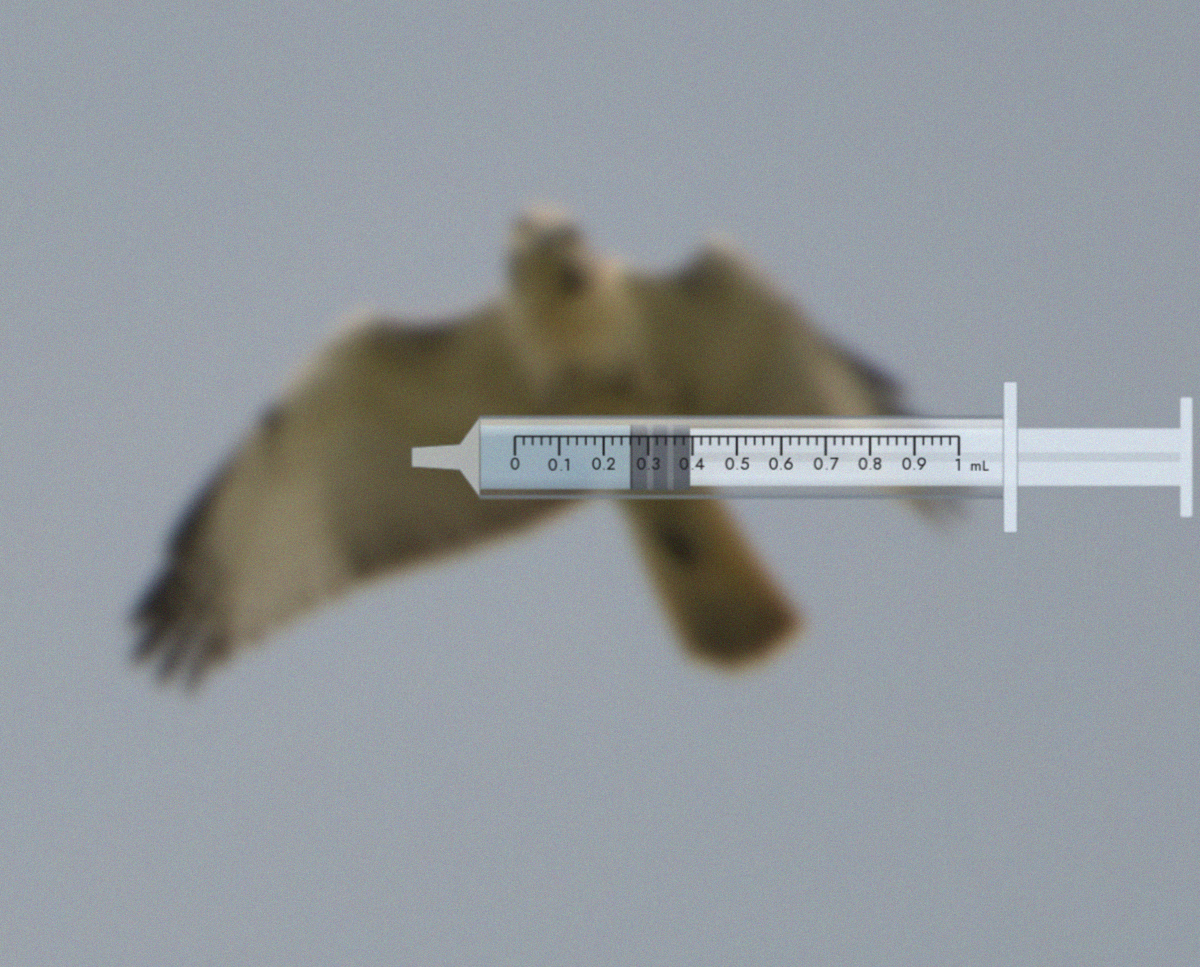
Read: 0.26 (mL)
